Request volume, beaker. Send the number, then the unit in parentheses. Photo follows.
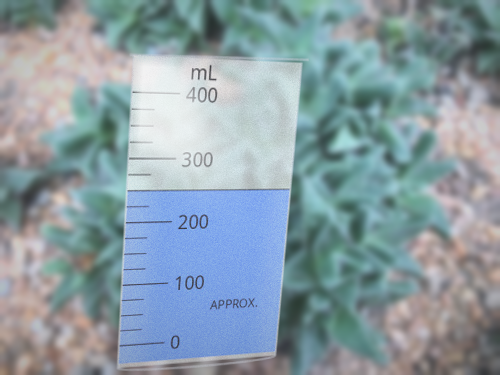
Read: 250 (mL)
